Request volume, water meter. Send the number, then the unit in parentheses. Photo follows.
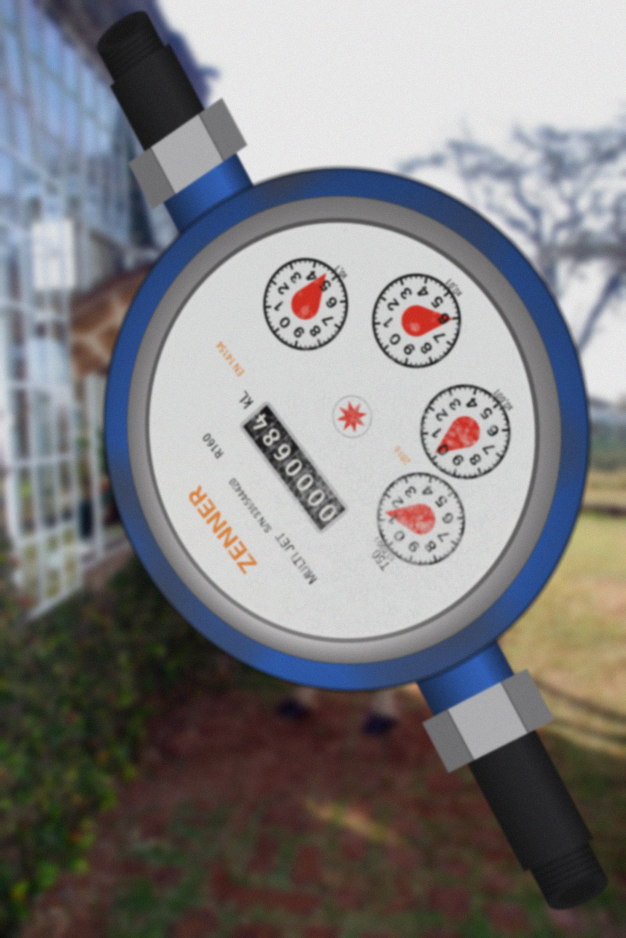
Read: 684.4601 (kL)
